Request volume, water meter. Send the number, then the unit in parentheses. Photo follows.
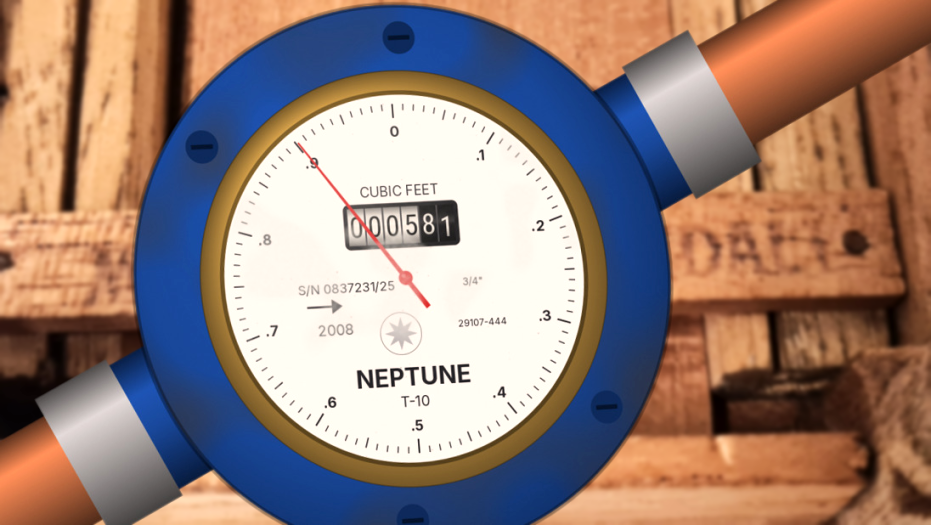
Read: 580.90 (ft³)
